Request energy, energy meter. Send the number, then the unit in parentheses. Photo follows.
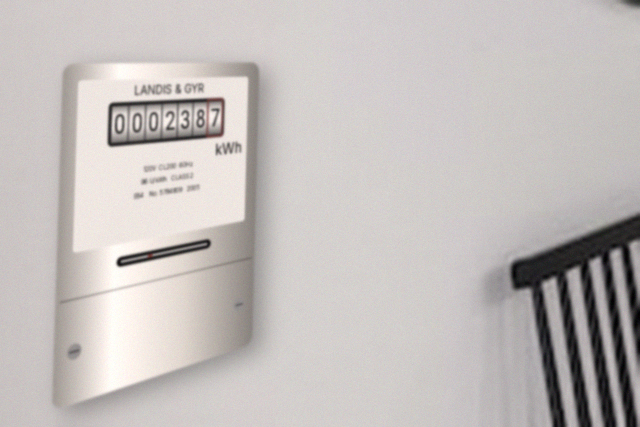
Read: 238.7 (kWh)
